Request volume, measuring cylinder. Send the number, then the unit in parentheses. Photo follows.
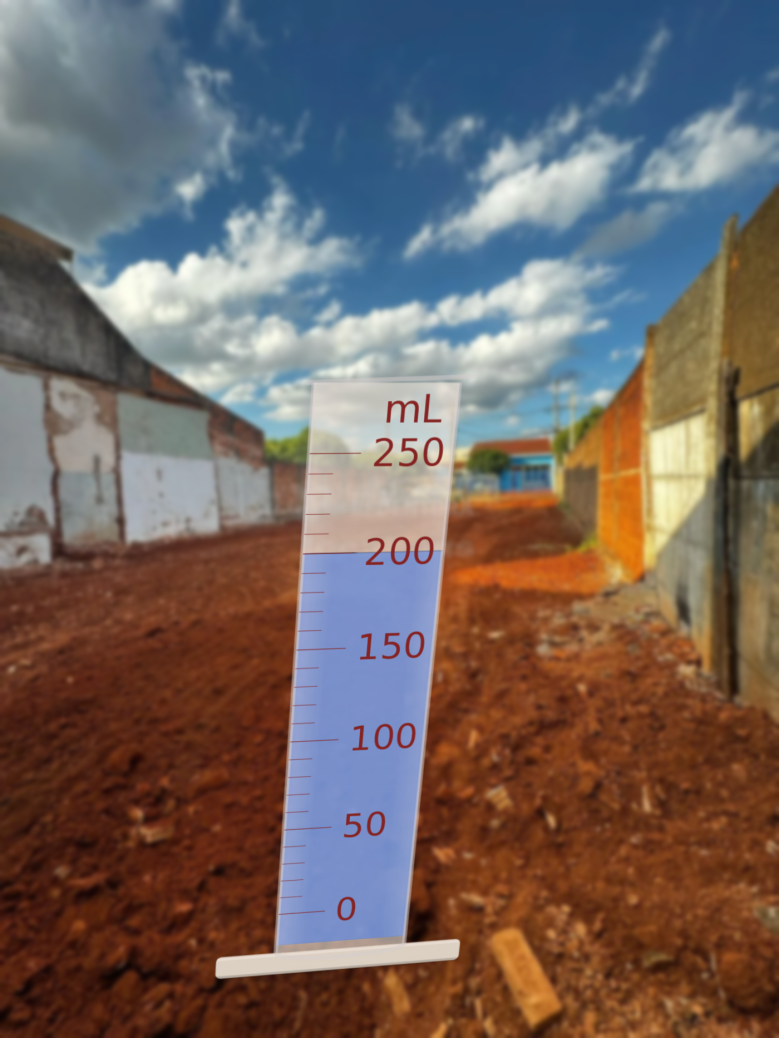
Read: 200 (mL)
